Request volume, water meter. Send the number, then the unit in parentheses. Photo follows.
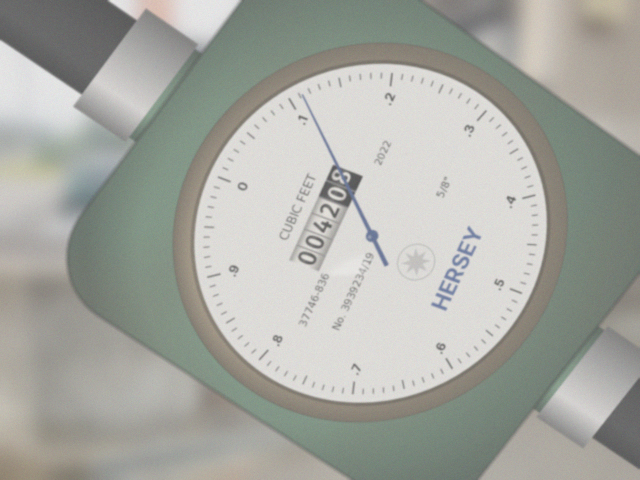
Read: 4208.11 (ft³)
